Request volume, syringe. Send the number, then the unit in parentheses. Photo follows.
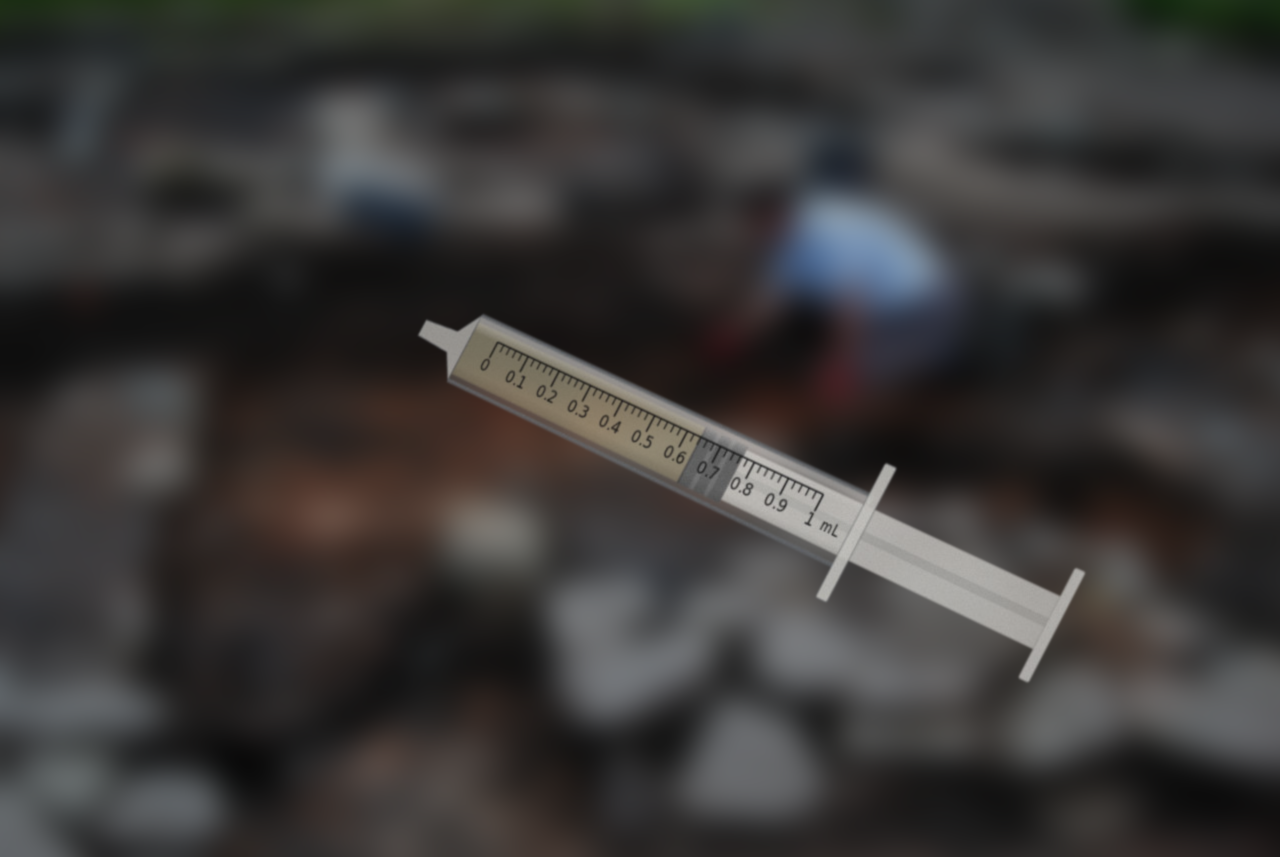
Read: 0.64 (mL)
